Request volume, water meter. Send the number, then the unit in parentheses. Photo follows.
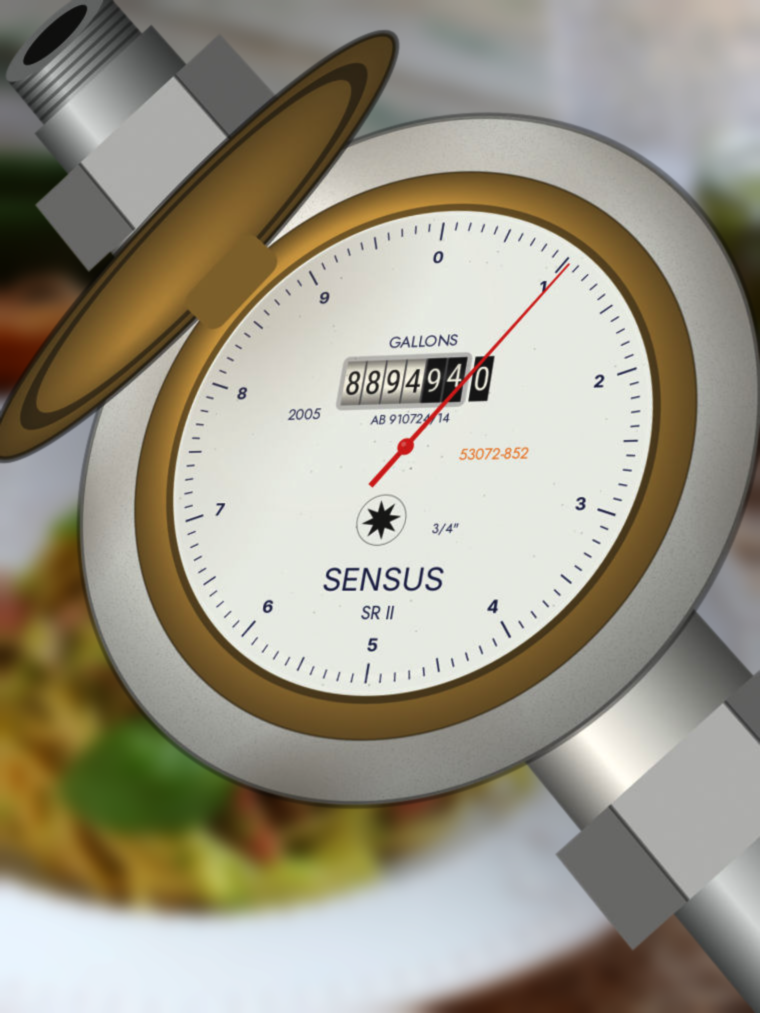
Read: 8894941.0 (gal)
